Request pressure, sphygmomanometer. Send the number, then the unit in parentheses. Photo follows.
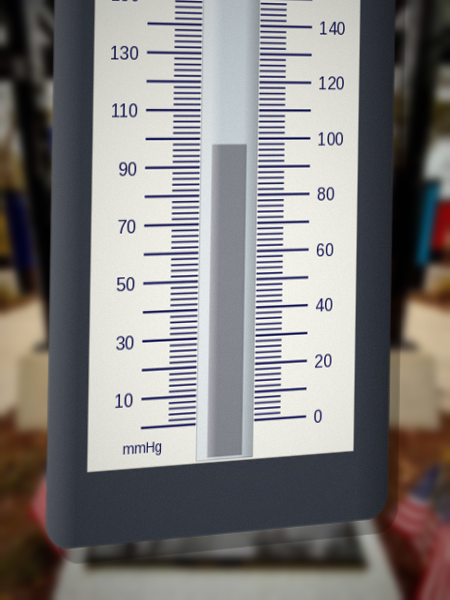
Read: 98 (mmHg)
